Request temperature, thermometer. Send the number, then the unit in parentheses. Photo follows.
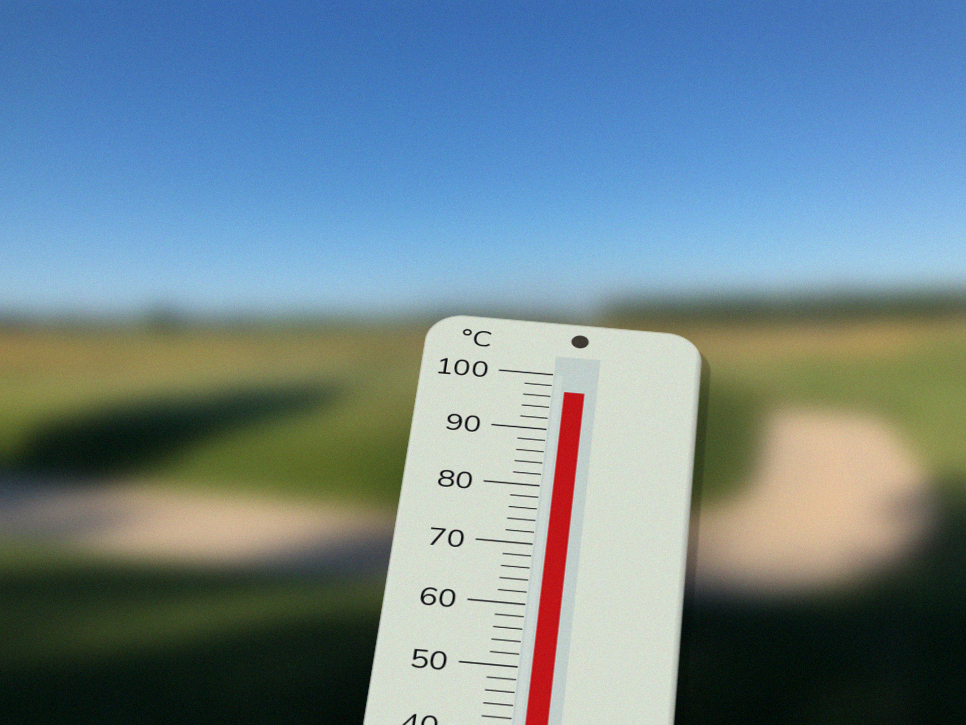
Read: 97 (°C)
